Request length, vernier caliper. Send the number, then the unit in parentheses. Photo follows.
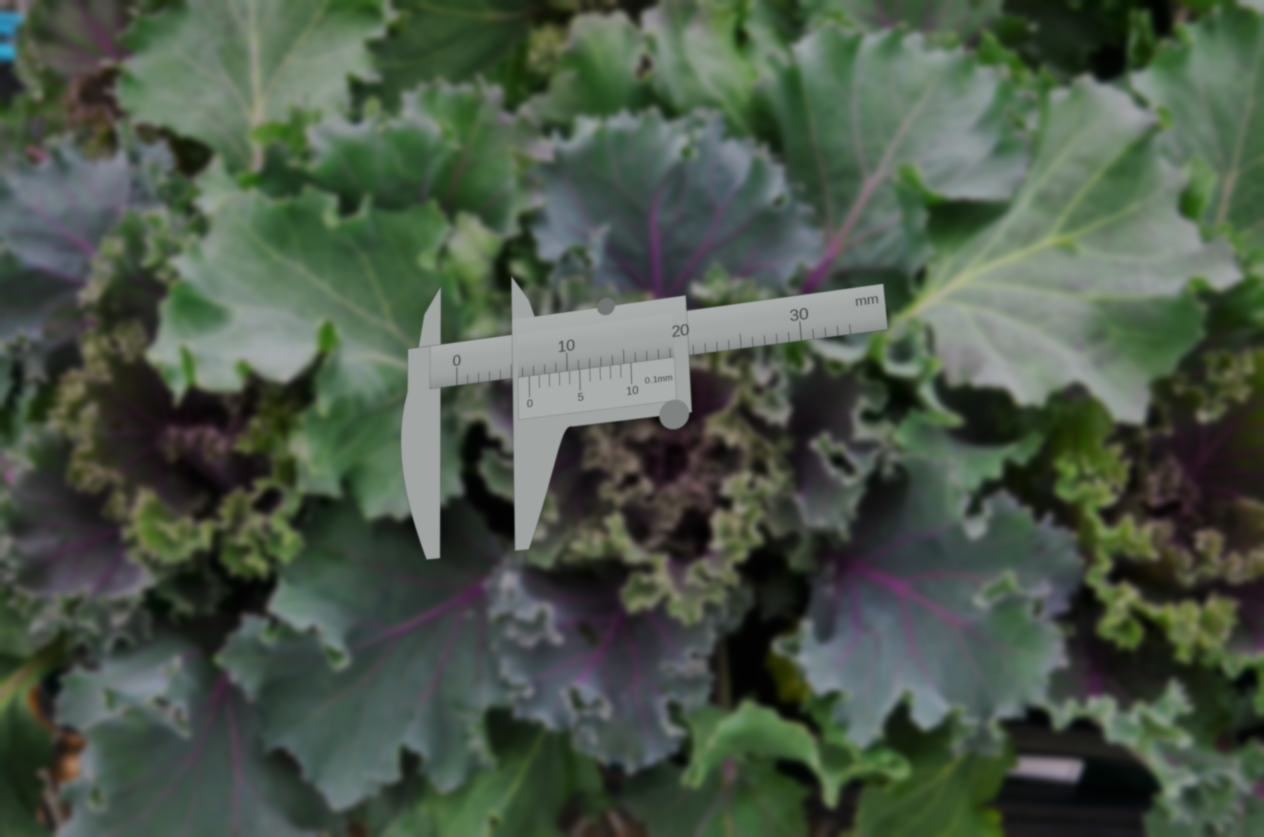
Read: 6.6 (mm)
